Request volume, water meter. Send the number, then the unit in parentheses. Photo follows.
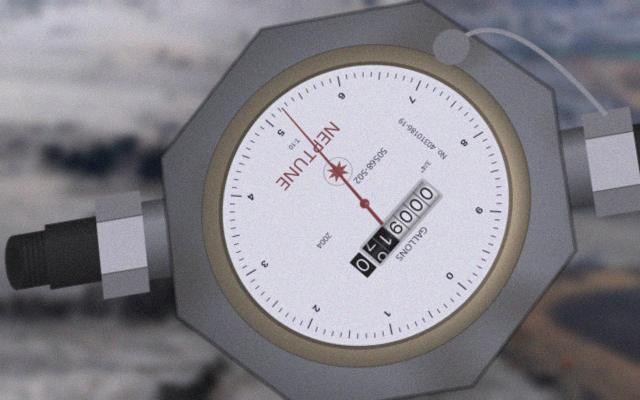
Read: 9165.2 (gal)
